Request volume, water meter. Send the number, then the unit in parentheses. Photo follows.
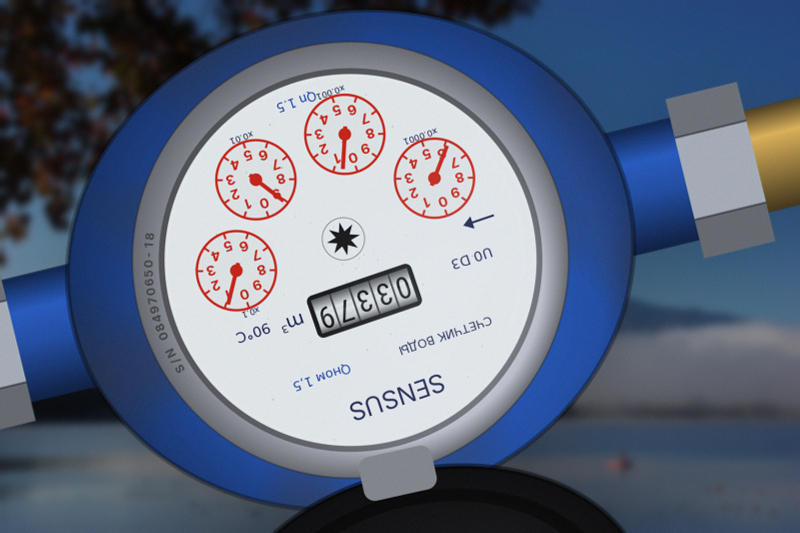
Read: 3379.0906 (m³)
